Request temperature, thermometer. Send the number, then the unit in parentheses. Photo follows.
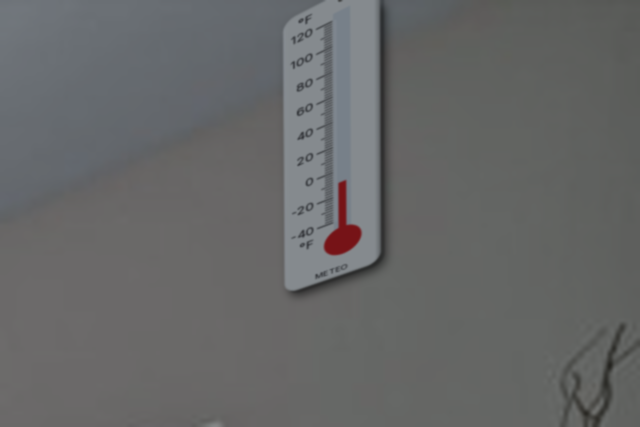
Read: -10 (°F)
